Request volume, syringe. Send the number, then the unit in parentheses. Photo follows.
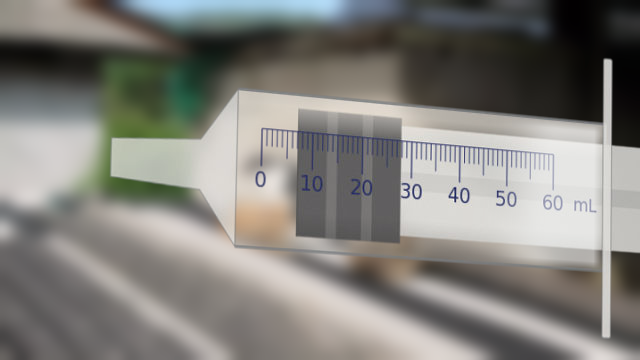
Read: 7 (mL)
